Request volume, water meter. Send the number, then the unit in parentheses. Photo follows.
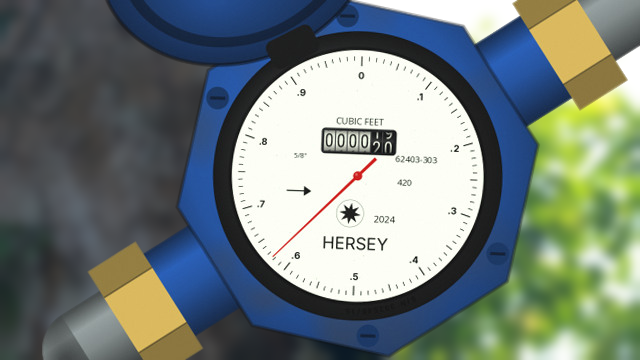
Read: 19.62 (ft³)
